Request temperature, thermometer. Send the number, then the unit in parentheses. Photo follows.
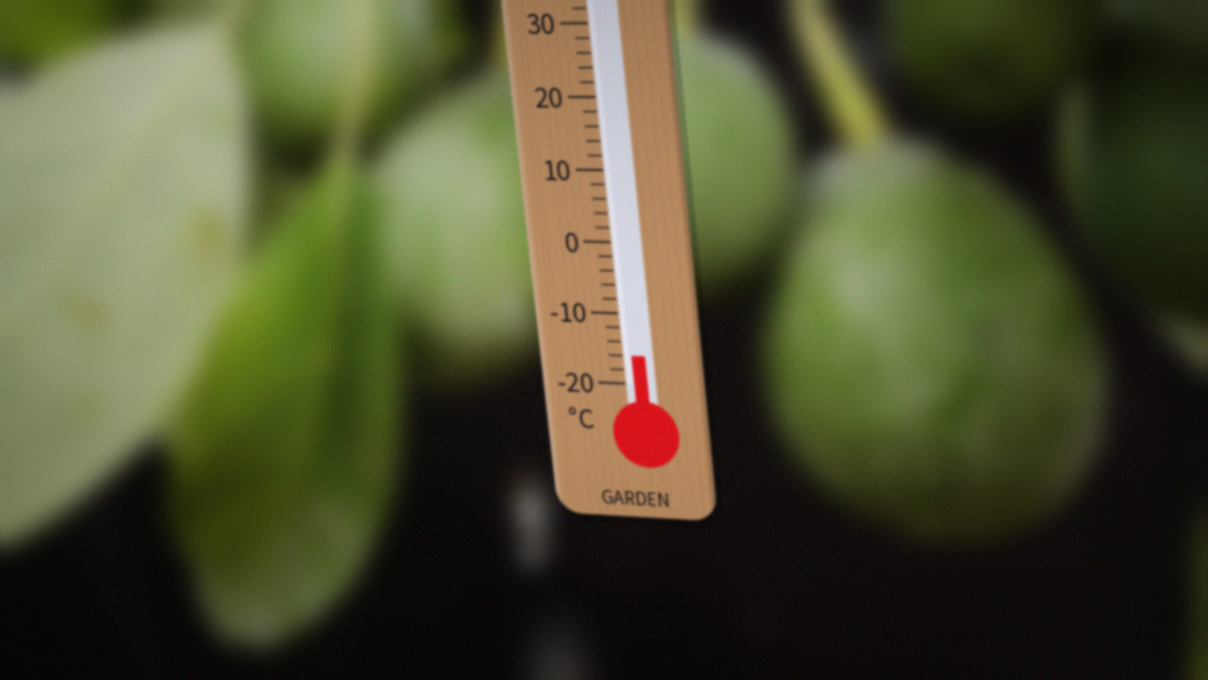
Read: -16 (°C)
